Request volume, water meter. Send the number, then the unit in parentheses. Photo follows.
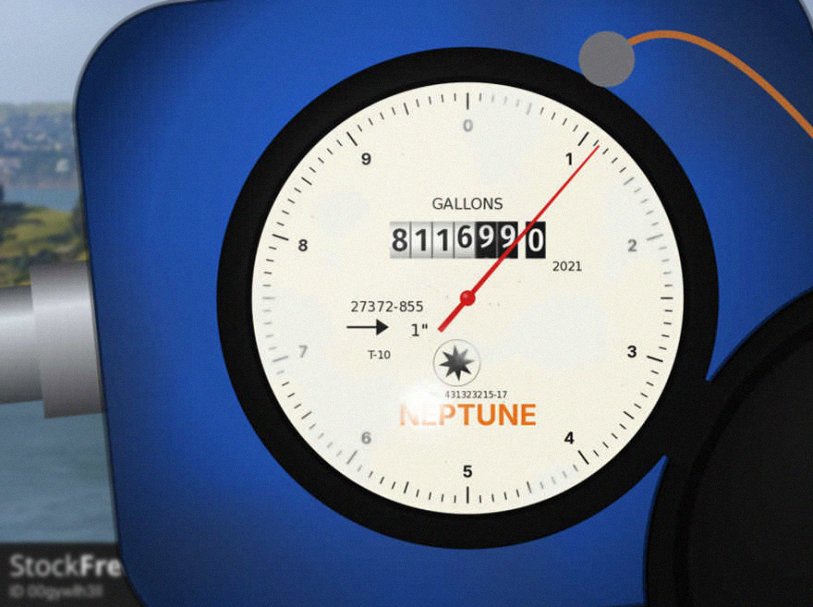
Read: 8116991.1 (gal)
